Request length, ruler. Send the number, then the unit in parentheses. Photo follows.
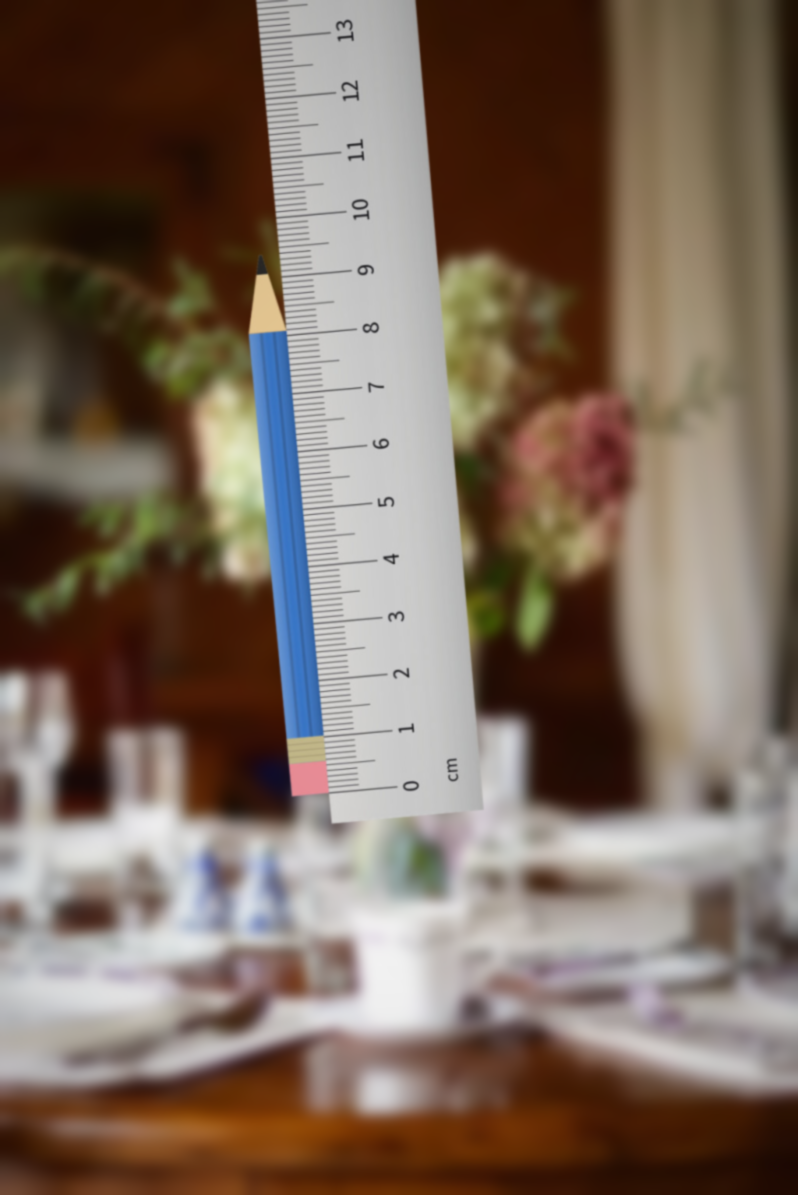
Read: 9.4 (cm)
